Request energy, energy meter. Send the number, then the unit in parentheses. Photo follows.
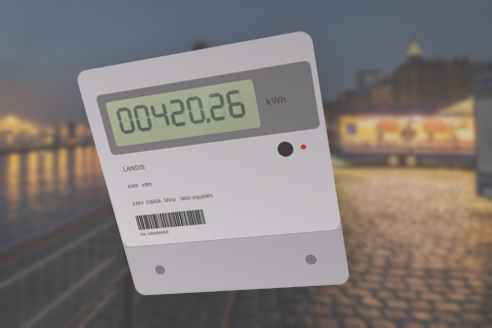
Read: 420.26 (kWh)
